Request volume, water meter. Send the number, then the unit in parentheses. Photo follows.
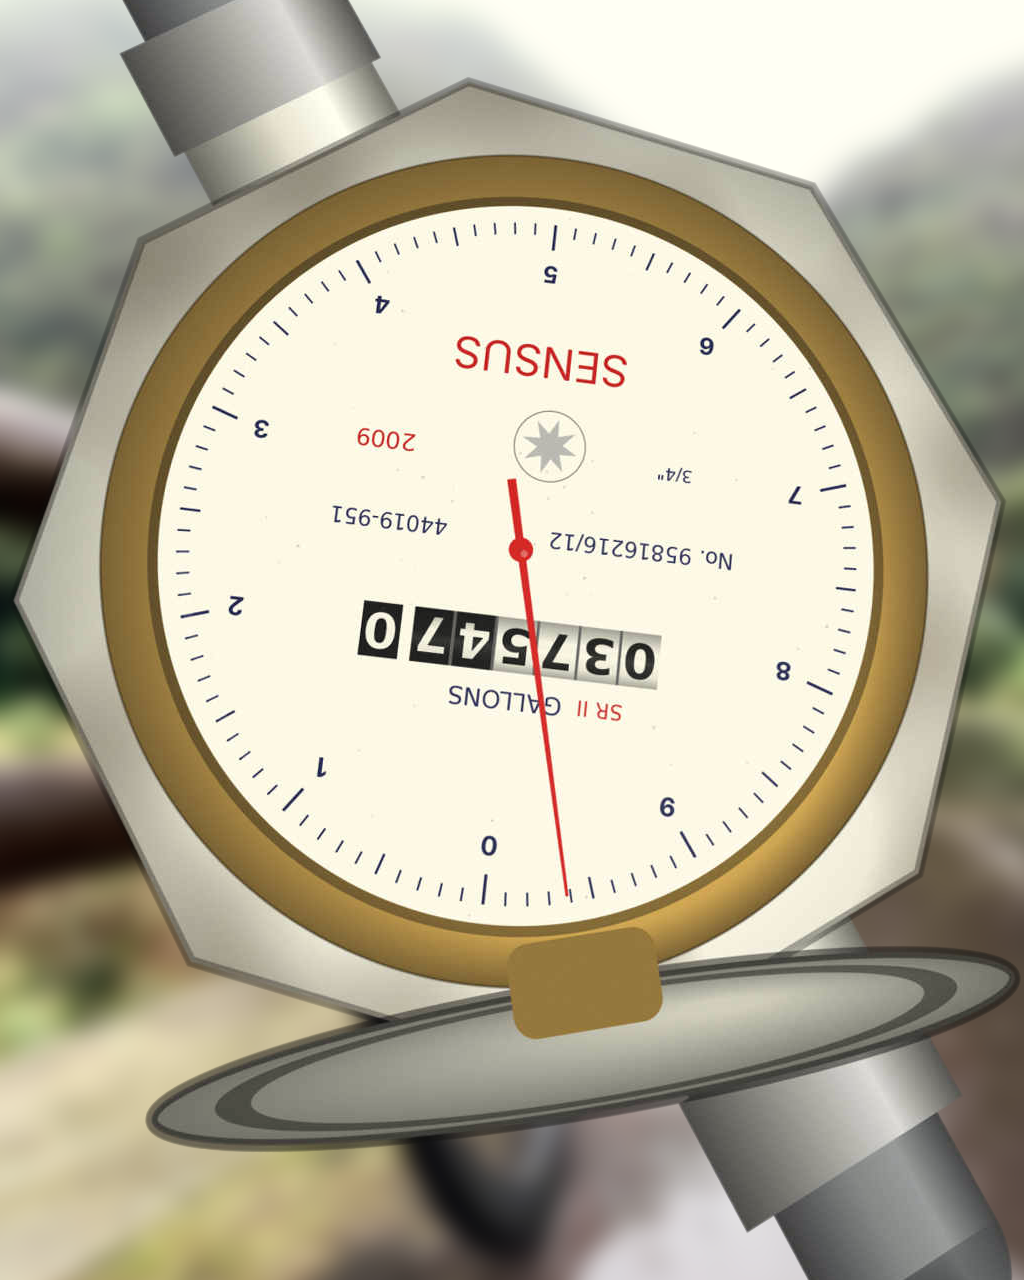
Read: 375469.6 (gal)
